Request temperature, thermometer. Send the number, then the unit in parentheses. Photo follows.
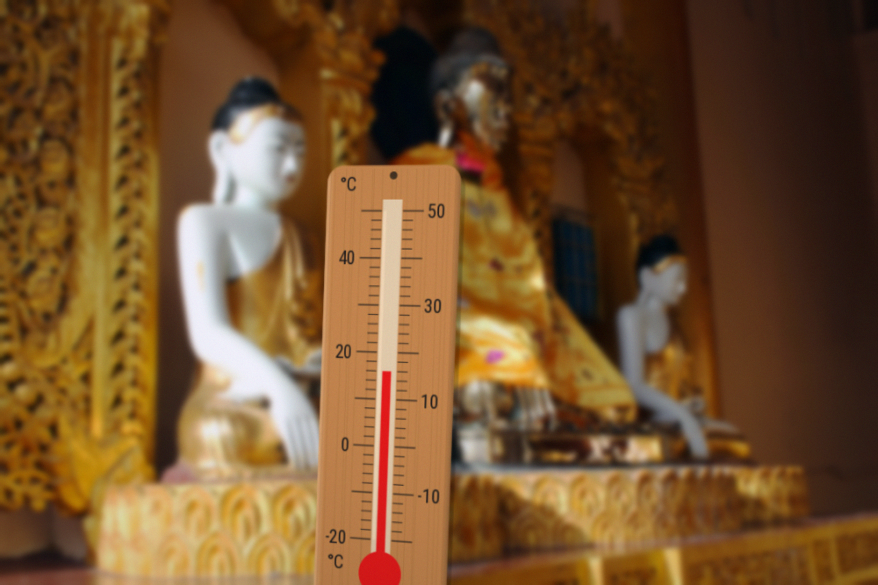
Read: 16 (°C)
